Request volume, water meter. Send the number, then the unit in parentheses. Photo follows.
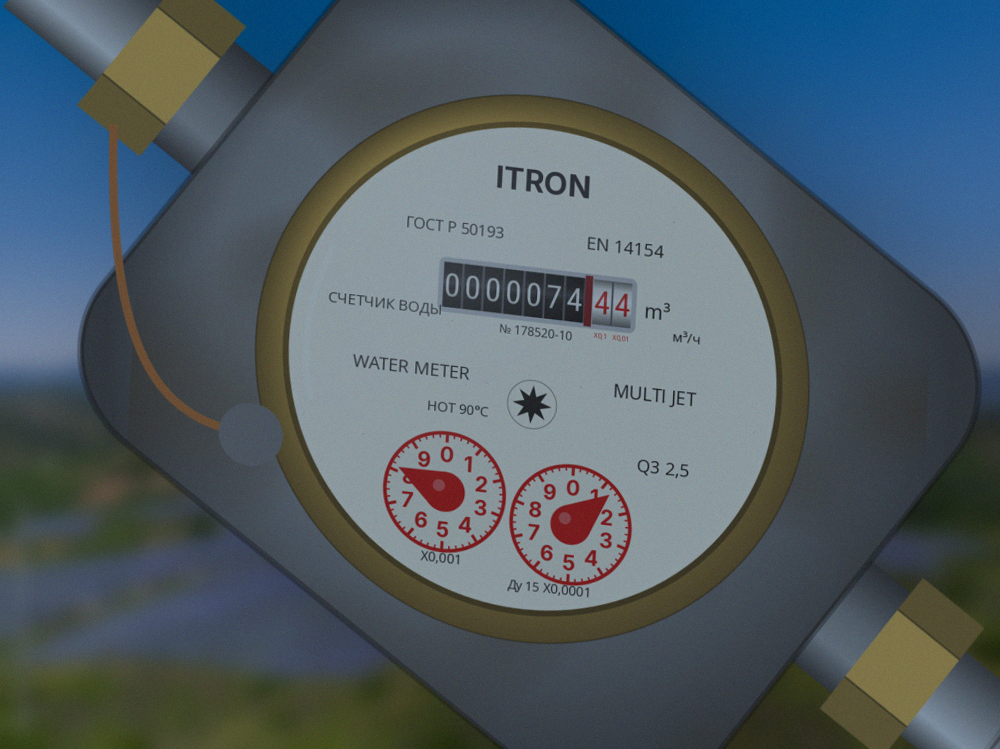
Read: 74.4481 (m³)
